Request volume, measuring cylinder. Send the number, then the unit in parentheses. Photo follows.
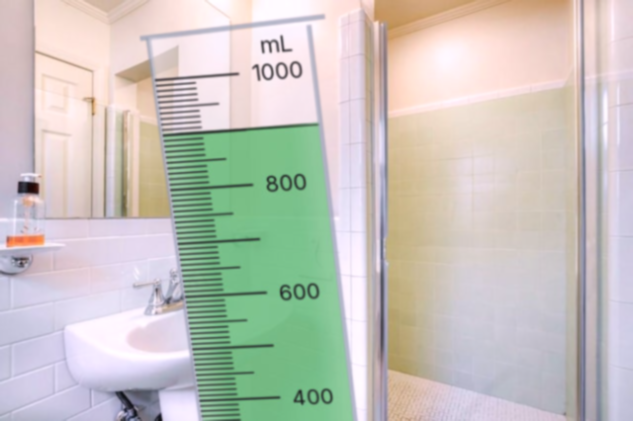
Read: 900 (mL)
